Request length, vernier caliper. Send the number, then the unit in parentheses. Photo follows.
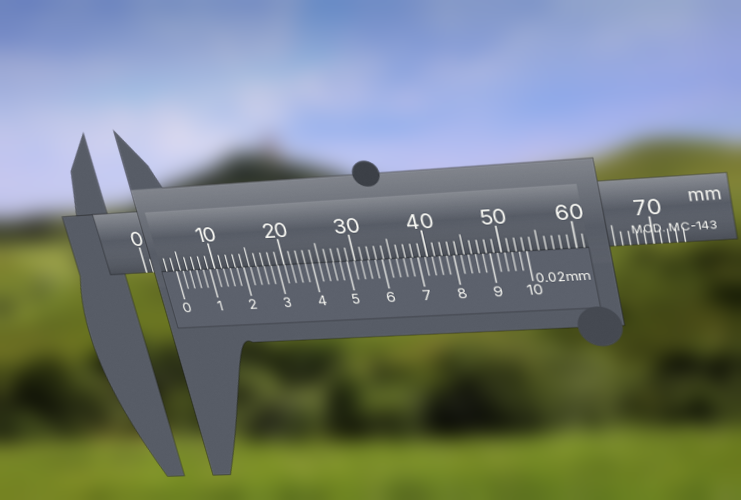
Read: 4.4 (mm)
